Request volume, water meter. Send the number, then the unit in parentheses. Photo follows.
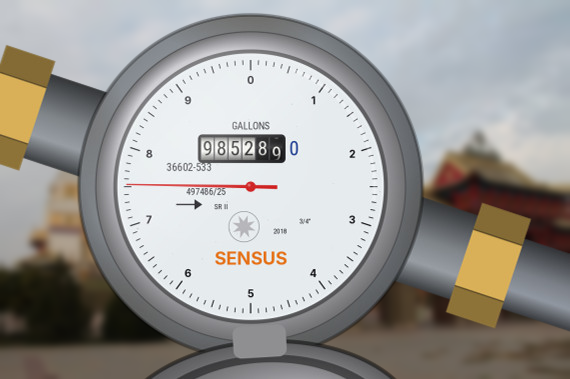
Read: 9852887.5 (gal)
